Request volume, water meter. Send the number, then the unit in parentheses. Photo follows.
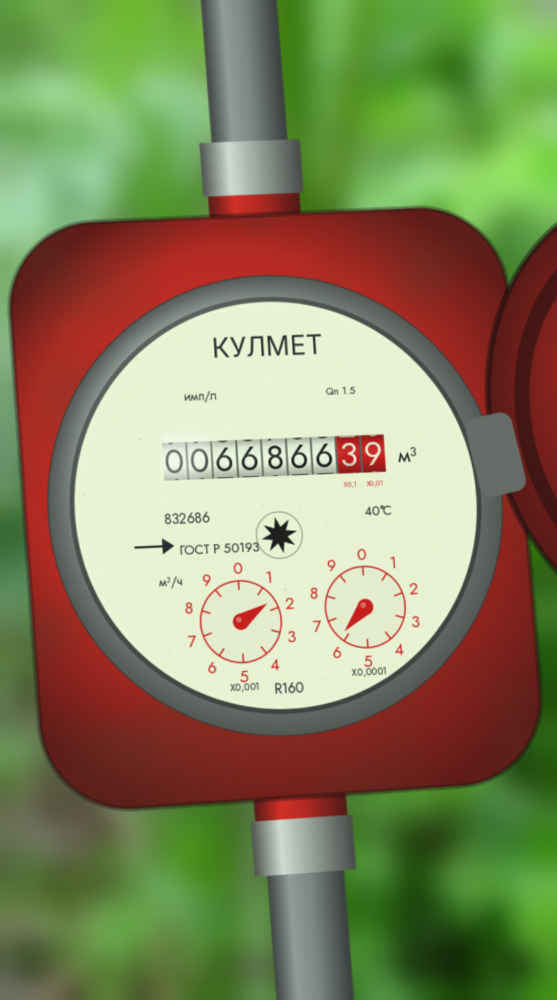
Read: 66866.3916 (m³)
